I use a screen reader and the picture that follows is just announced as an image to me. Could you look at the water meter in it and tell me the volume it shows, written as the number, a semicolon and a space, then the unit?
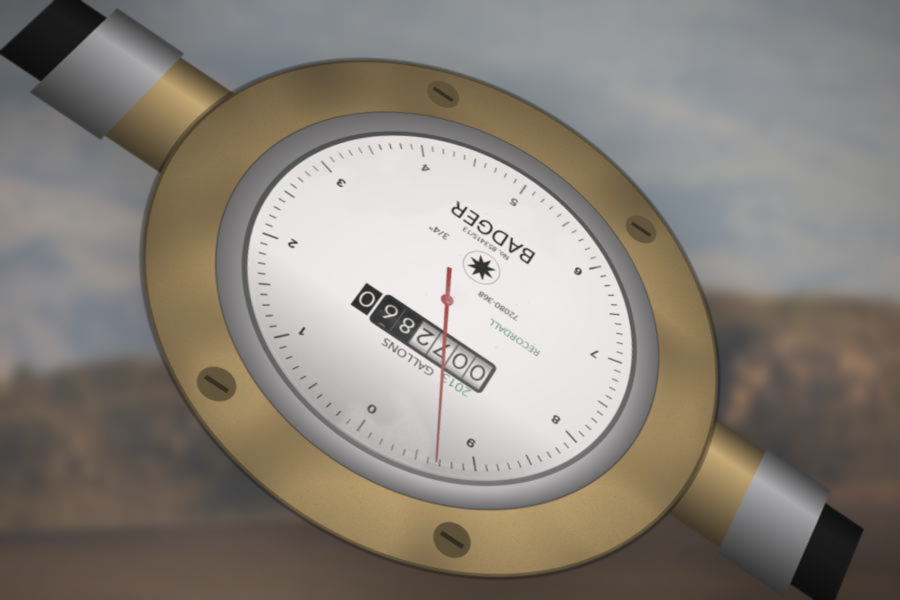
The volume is 72859.3; gal
